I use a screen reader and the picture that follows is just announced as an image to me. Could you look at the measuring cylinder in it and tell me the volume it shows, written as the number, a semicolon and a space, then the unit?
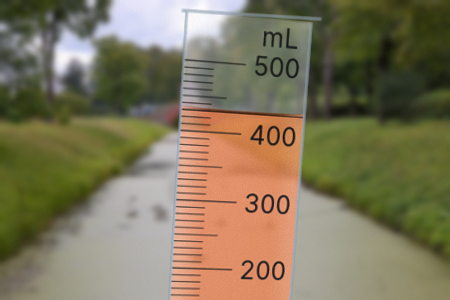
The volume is 430; mL
